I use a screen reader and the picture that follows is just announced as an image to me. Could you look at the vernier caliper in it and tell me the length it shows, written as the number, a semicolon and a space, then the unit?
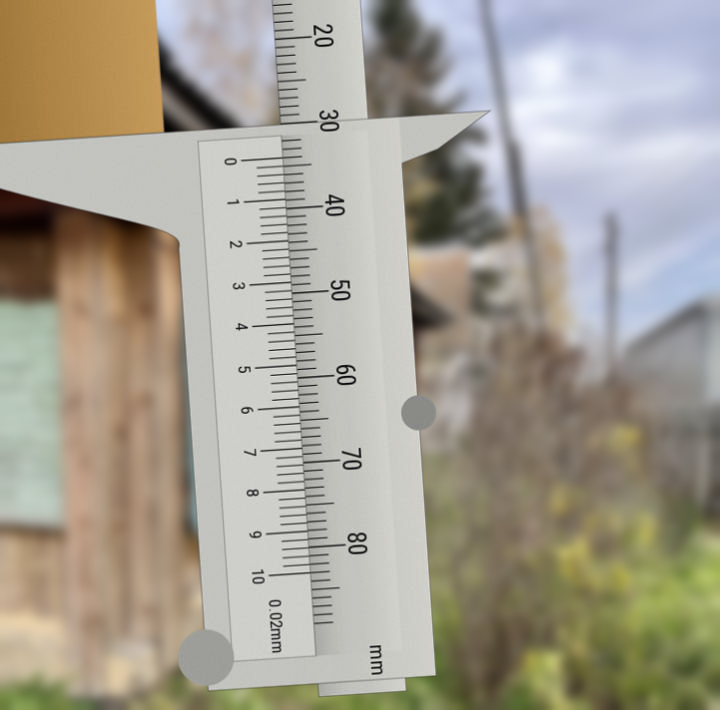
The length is 34.0; mm
